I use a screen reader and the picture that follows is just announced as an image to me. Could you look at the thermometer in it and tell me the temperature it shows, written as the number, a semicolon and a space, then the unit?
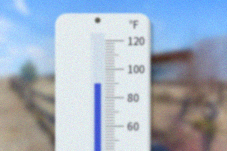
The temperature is 90; °F
